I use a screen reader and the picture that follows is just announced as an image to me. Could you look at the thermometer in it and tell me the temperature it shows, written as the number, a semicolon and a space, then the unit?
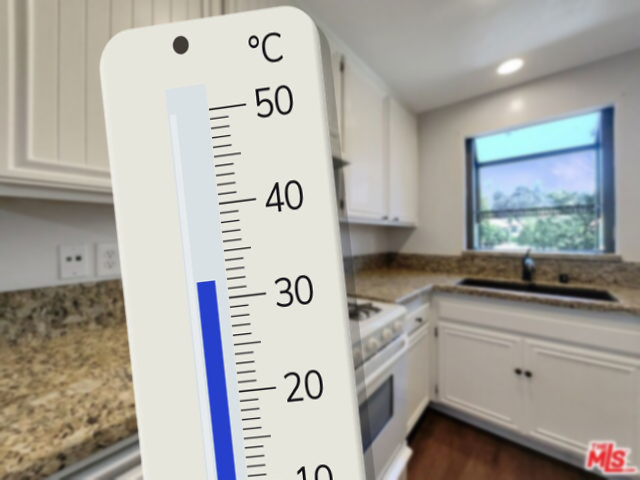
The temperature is 32; °C
